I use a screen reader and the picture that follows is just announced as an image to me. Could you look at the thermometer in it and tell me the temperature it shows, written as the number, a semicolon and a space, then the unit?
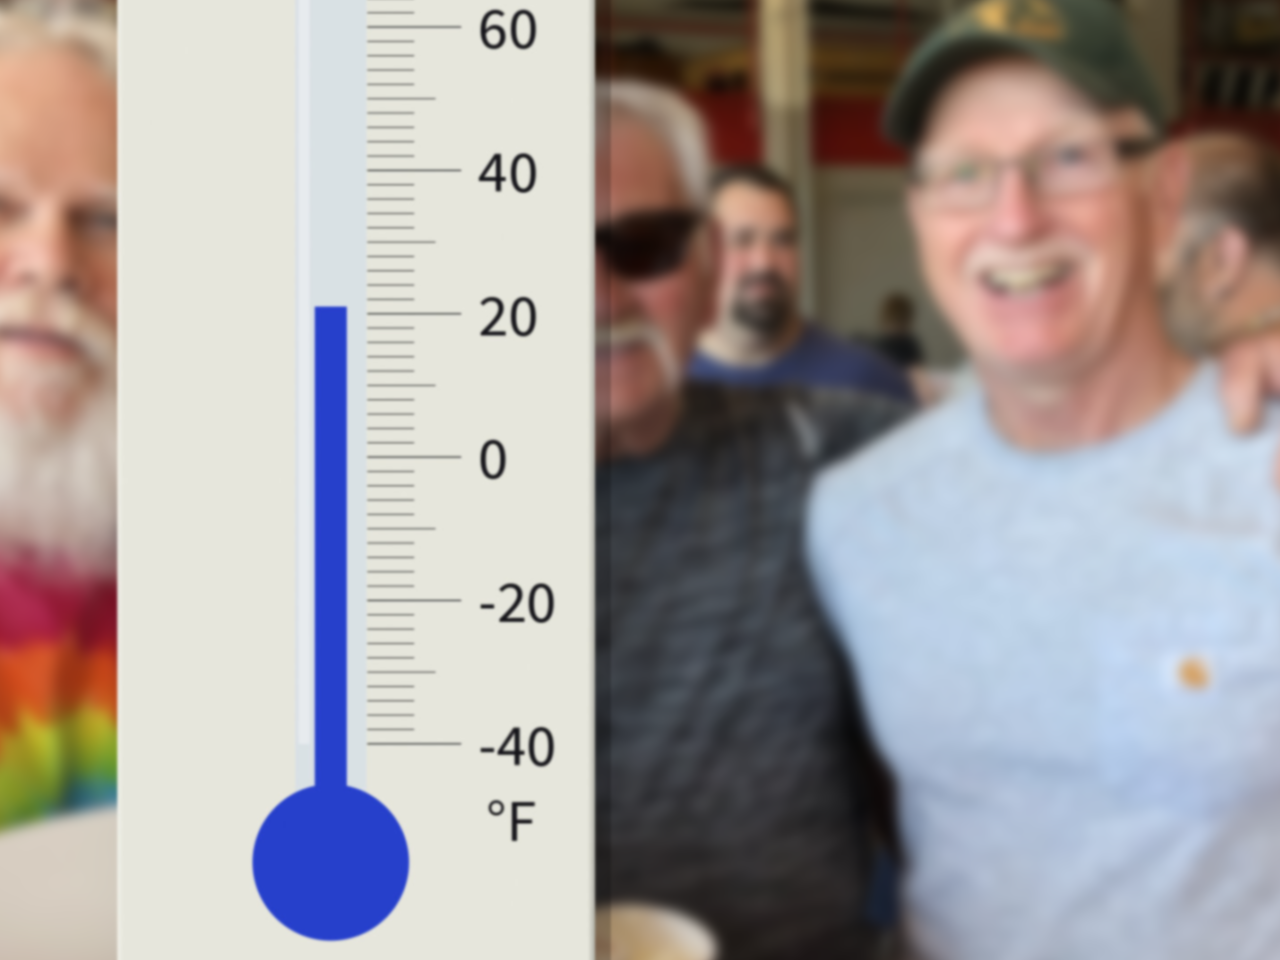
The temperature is 21; °F
